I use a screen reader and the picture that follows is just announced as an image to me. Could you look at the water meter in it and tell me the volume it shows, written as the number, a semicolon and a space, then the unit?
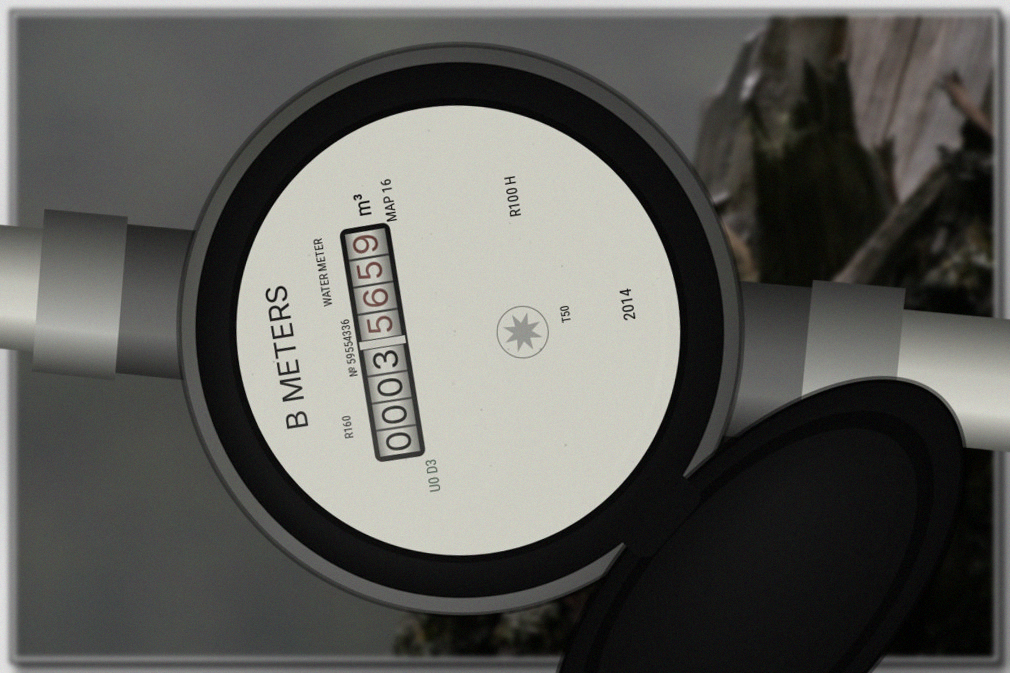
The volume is 3.5659; m³
